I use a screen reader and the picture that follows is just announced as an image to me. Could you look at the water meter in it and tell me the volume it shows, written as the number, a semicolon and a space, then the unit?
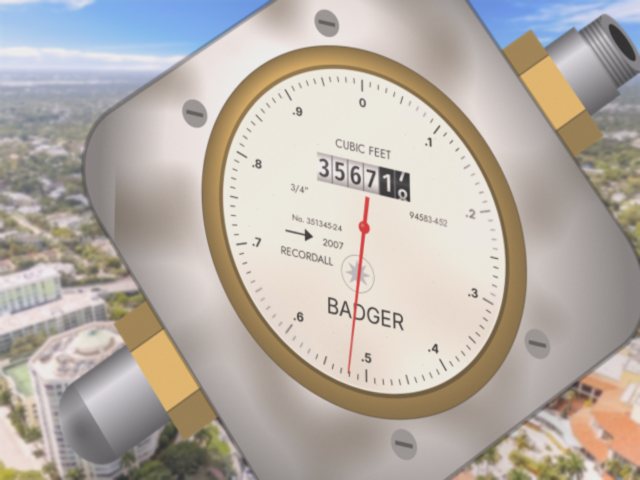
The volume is 356717.52; ft³
